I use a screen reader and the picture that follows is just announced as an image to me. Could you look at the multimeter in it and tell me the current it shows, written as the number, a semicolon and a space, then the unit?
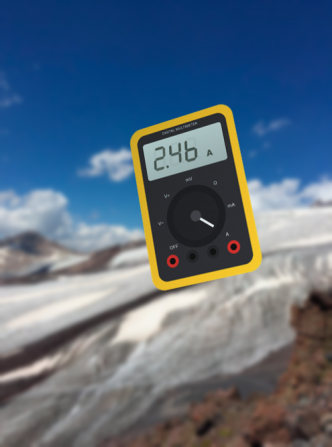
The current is 2.46; A
